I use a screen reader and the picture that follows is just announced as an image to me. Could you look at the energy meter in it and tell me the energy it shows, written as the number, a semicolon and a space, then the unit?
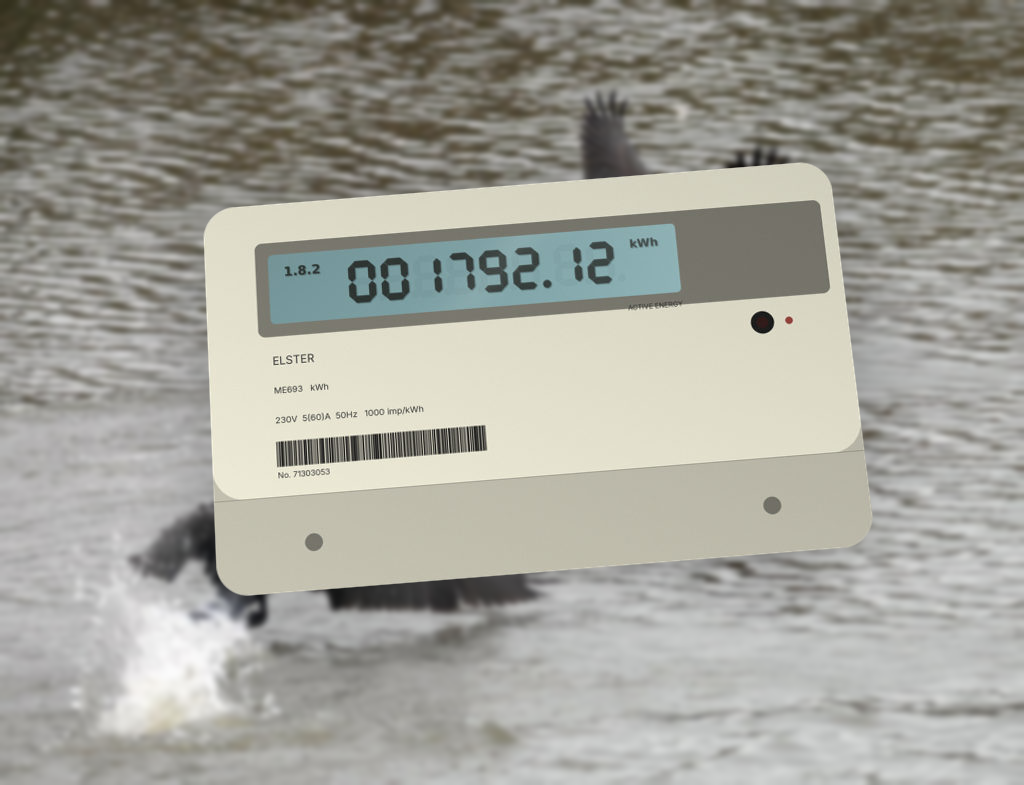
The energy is 1792.12; kWh
